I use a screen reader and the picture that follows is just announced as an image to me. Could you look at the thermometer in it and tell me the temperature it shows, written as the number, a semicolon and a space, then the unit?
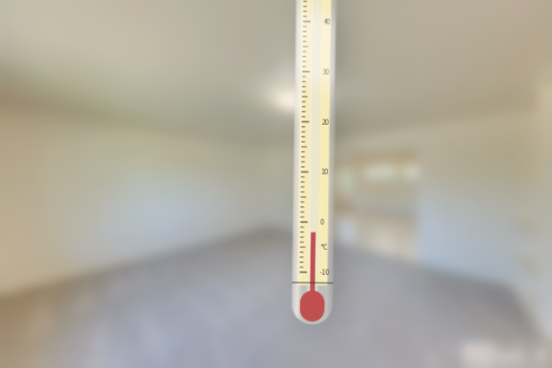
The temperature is -2; °C
